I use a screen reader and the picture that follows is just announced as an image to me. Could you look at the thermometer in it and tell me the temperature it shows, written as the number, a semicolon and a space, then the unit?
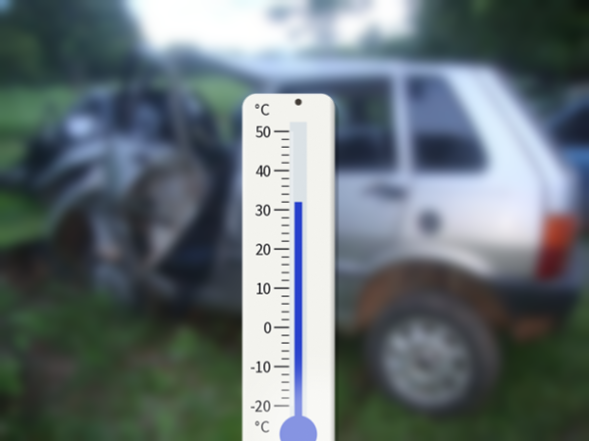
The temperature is 32; °C
